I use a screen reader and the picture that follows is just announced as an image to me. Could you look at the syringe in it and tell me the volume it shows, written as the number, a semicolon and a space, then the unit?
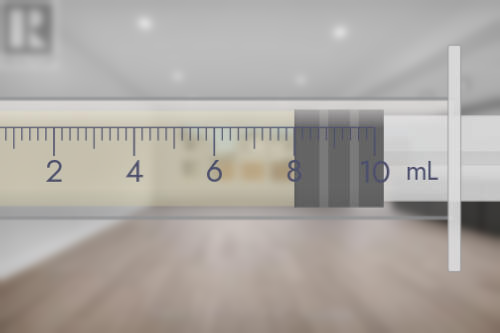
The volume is 8; mL
